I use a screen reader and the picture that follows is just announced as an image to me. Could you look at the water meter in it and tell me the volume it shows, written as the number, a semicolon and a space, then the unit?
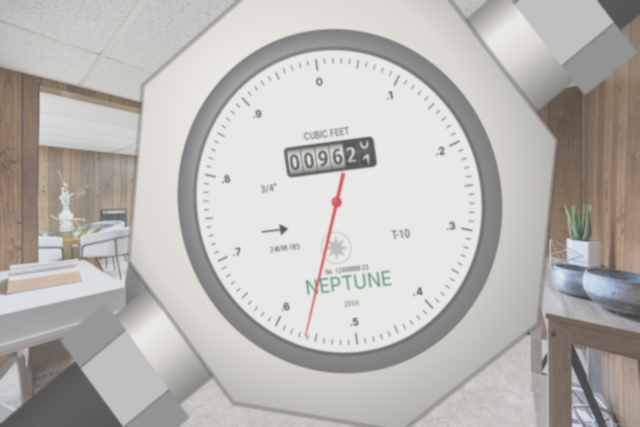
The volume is 9620.56; ft³
